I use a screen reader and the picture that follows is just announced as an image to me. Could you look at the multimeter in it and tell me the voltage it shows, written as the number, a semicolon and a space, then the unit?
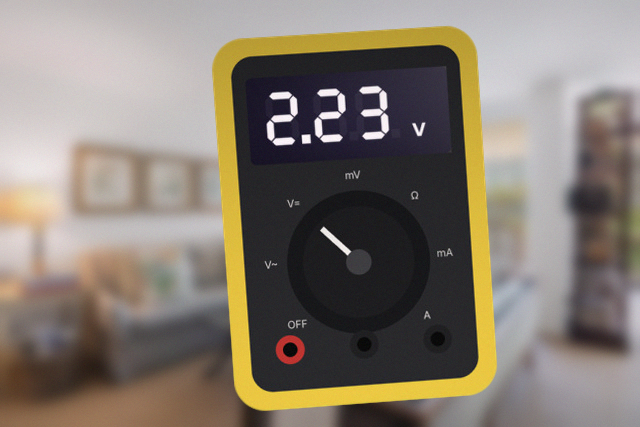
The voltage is 2.23; V
